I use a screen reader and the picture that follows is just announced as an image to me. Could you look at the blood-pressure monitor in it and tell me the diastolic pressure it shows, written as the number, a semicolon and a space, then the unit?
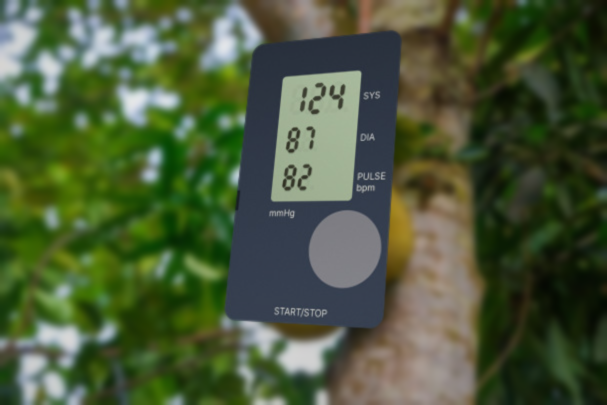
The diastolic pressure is 87; mmHg
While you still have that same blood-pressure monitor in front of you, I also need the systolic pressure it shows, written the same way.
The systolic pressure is 124; mmHg
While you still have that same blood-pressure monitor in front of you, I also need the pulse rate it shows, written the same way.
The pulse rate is 82; bpm
